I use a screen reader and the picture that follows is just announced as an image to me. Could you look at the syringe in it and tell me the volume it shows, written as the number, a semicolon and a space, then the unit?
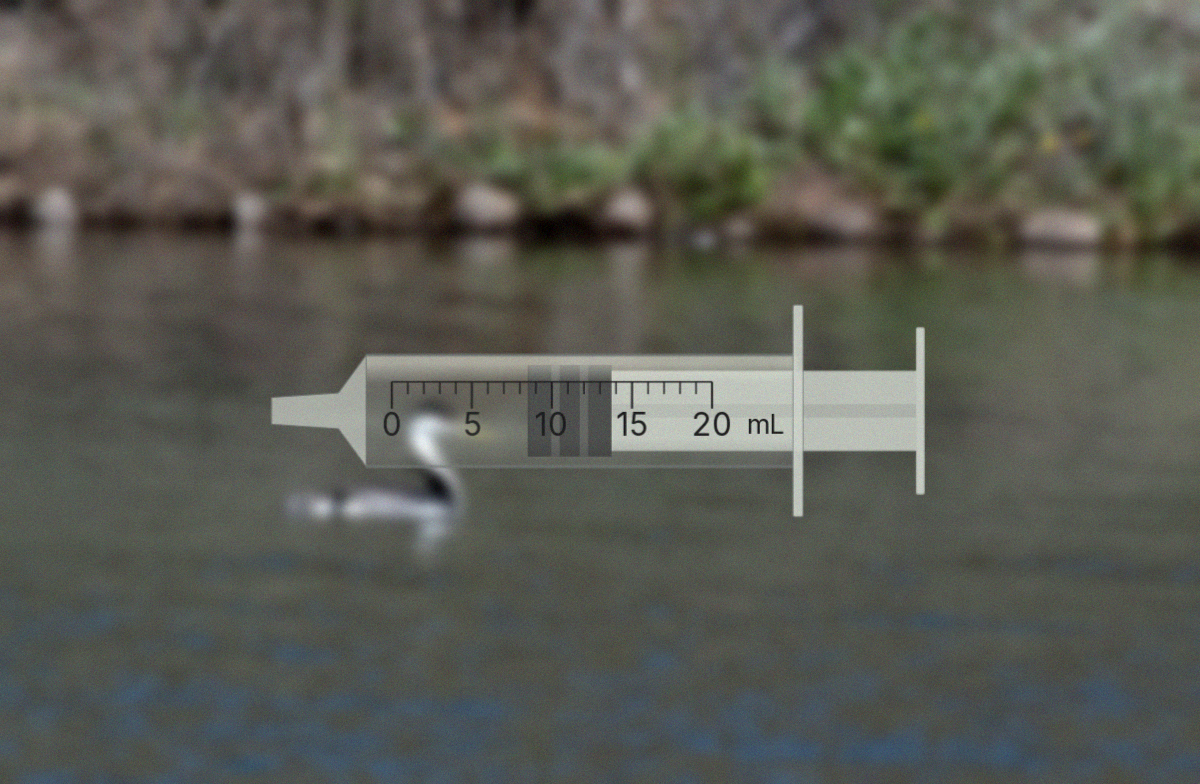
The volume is 8.5; mL
